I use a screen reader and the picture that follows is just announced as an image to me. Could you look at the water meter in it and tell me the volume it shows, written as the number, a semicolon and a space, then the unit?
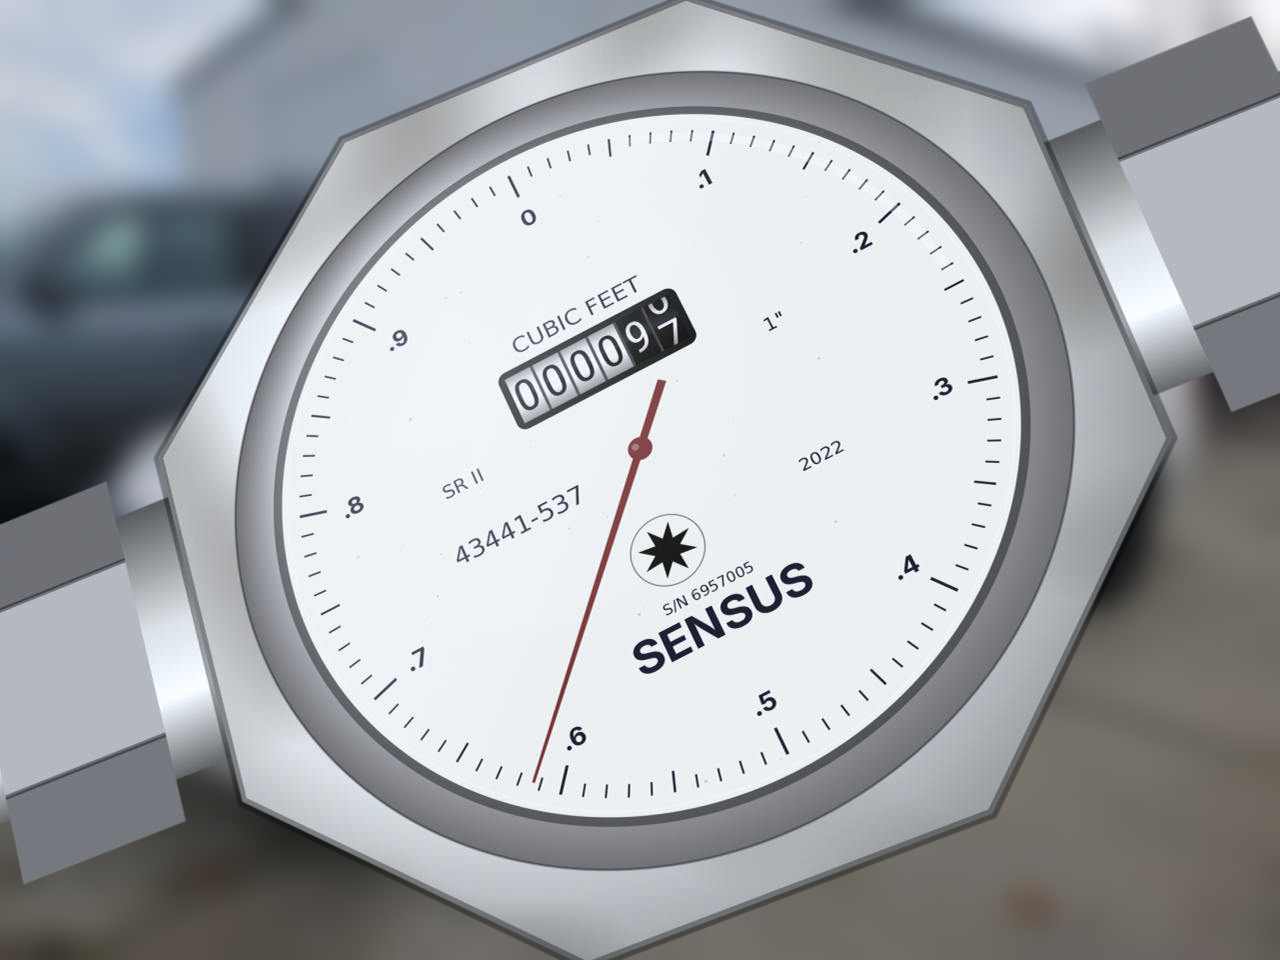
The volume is 96.61; ft³
